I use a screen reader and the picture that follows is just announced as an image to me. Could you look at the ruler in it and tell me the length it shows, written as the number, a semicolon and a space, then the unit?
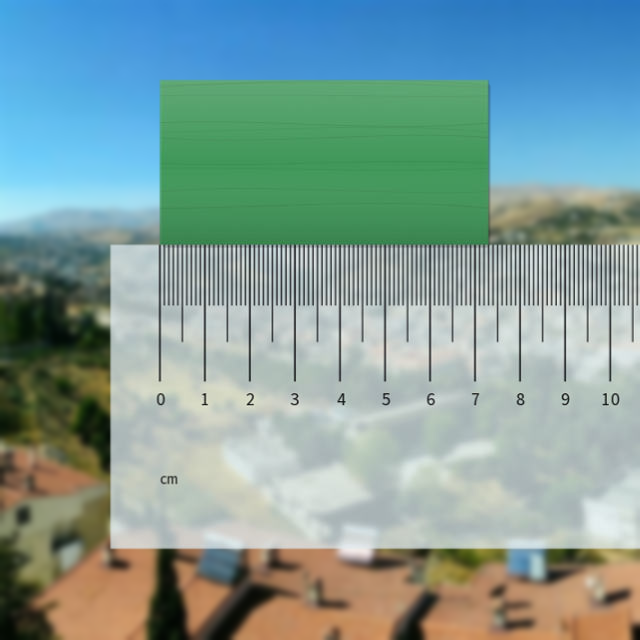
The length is 7.3; cm
